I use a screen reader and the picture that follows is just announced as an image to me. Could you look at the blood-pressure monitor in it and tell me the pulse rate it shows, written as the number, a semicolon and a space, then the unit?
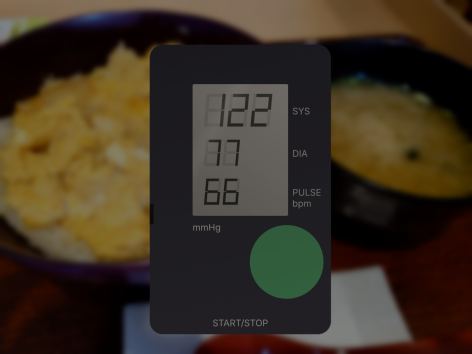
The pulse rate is 66; bpm
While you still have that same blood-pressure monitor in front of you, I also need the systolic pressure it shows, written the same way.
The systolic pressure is 122; mmHg
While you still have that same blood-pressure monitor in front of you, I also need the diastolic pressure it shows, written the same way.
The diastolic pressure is 77; mmHg
